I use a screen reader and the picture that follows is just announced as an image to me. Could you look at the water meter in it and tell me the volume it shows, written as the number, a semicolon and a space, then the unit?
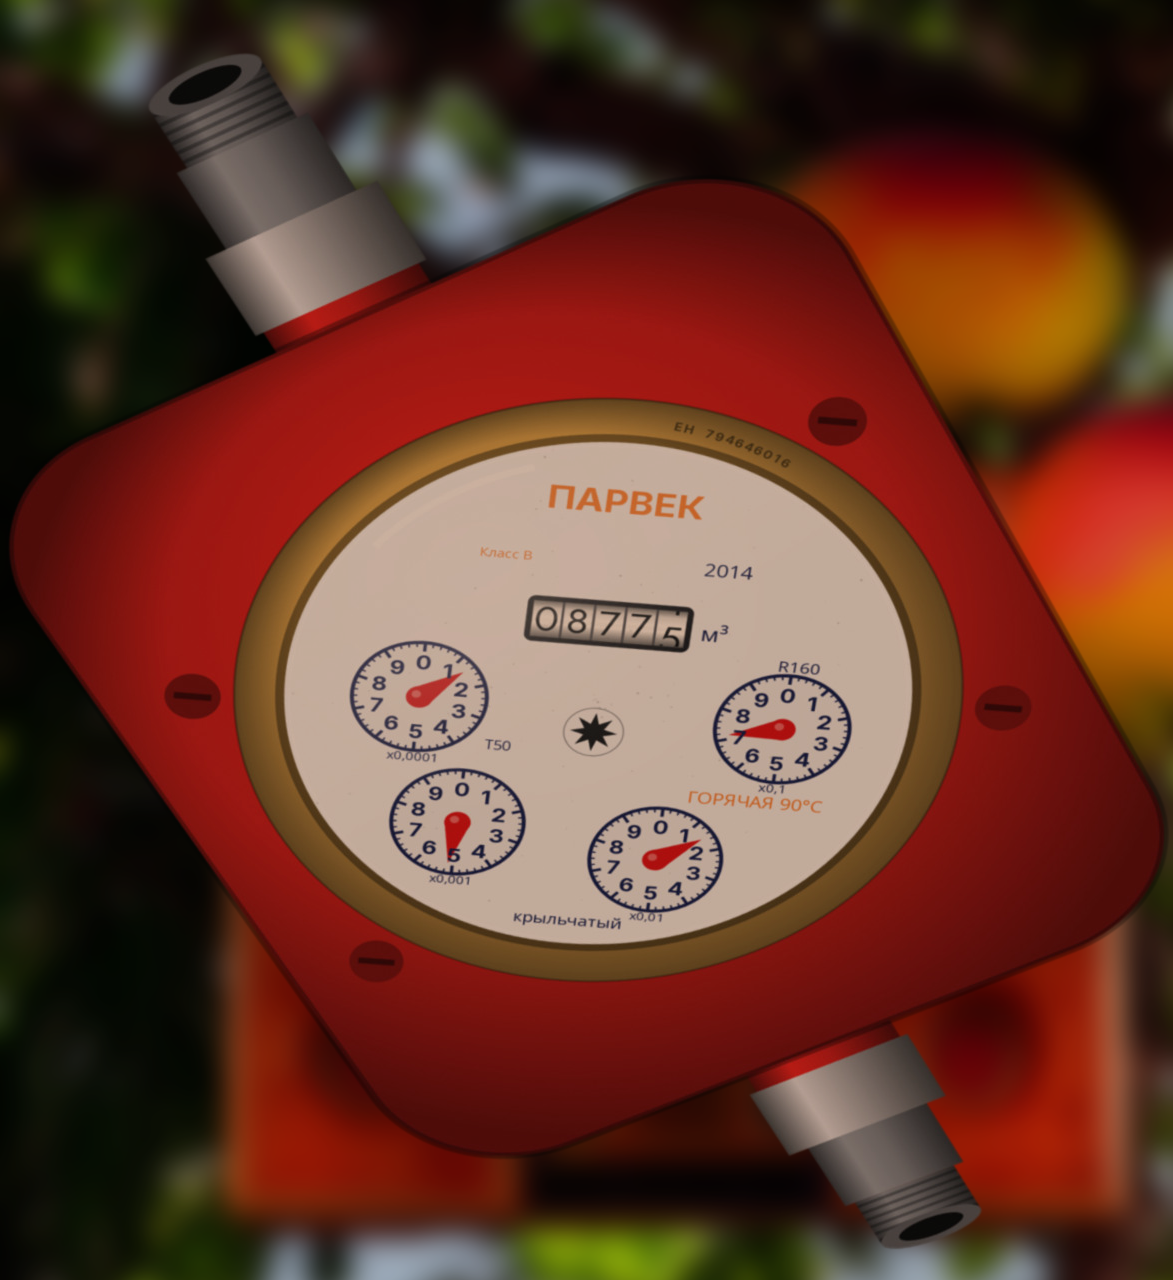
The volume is 8774.7151; m³
